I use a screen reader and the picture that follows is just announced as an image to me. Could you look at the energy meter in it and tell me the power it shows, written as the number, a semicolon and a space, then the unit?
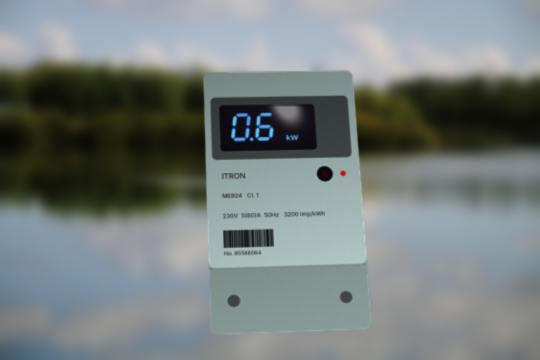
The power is 0.6; kW
